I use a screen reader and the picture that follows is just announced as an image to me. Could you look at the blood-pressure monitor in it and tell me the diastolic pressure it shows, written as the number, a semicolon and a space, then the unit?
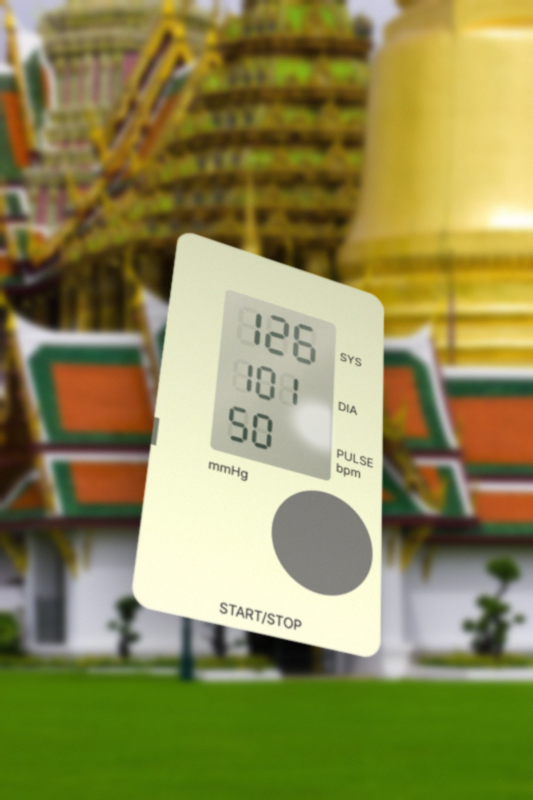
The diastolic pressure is 101; mmHg
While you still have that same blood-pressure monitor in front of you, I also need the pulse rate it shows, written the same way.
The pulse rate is 50; bpm
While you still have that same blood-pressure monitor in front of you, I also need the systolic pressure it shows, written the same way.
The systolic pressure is 126; mmHg
